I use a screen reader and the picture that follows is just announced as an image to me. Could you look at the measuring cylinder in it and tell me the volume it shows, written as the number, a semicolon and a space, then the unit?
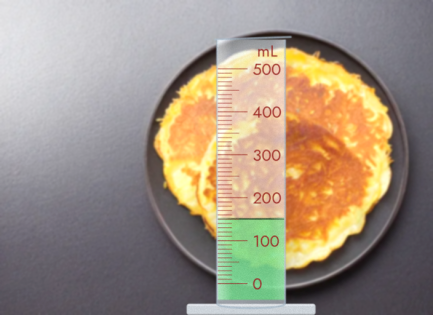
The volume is 150; mL
